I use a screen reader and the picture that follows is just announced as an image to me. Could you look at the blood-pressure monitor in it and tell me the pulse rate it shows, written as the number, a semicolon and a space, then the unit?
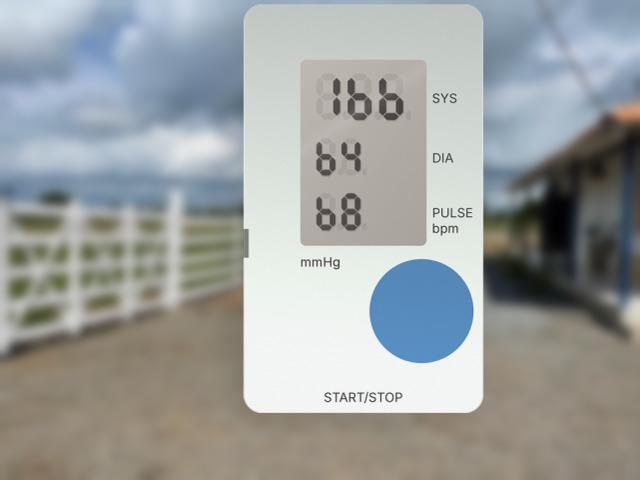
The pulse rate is 68; bpm
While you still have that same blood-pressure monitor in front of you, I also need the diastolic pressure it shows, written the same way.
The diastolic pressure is 64; mmHg
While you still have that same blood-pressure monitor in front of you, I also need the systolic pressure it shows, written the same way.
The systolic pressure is 166; mmHg
